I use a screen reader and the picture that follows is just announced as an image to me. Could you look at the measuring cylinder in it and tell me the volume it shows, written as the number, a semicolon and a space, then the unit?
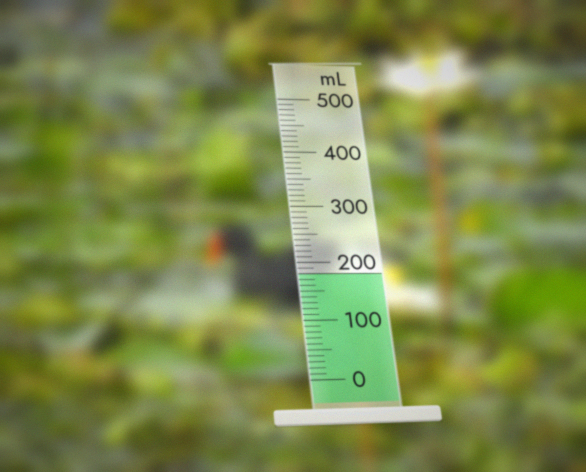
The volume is 180; mL
